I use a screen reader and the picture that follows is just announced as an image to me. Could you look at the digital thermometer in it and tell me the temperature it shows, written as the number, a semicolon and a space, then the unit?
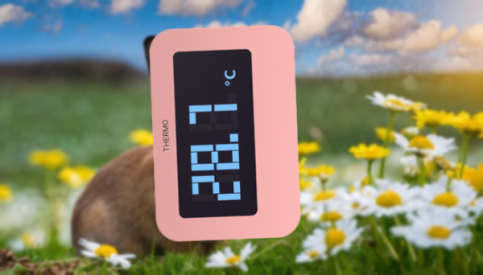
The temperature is 28.7; °C
